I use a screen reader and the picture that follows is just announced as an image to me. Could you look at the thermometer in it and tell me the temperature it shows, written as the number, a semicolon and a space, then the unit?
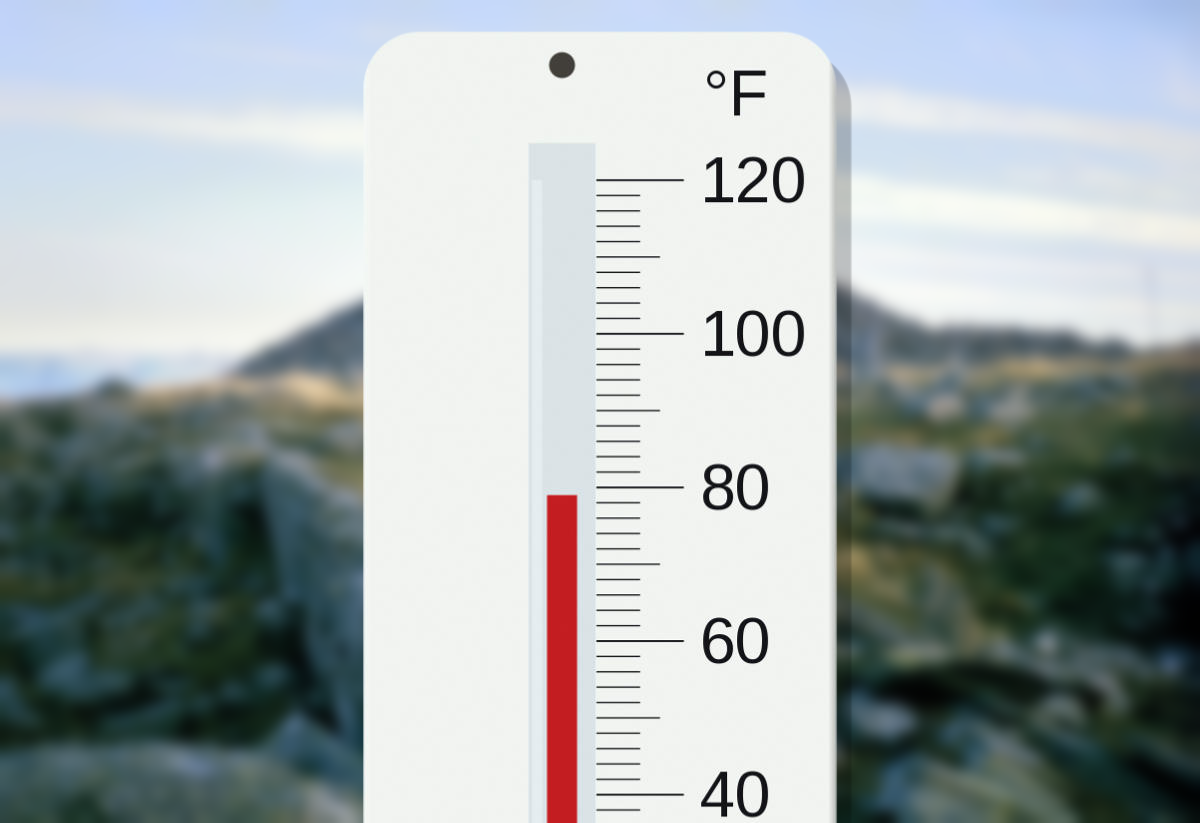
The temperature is 79; °F
